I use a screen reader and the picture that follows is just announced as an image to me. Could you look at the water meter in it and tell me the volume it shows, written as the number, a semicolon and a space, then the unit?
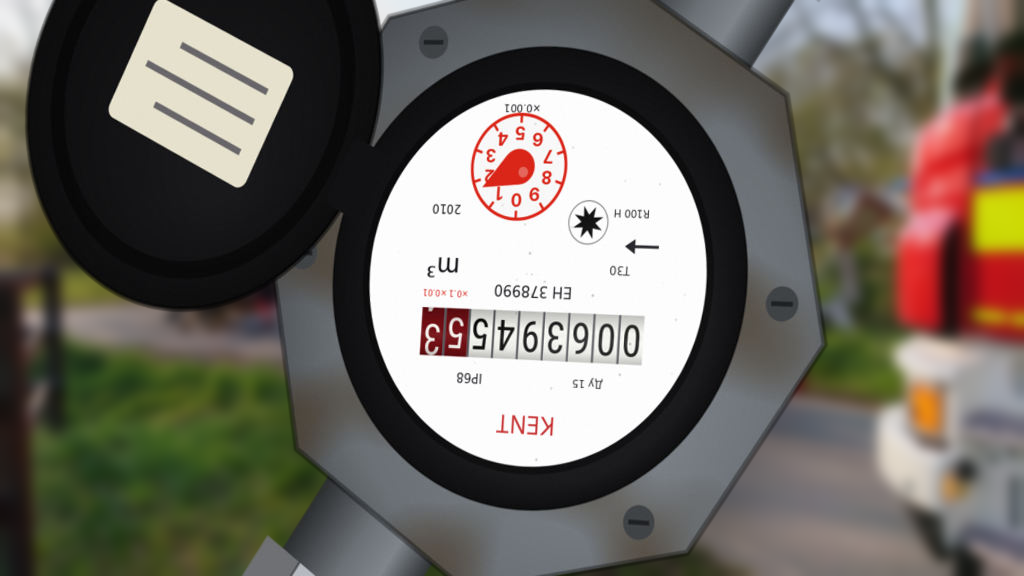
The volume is 63945.531; m³
